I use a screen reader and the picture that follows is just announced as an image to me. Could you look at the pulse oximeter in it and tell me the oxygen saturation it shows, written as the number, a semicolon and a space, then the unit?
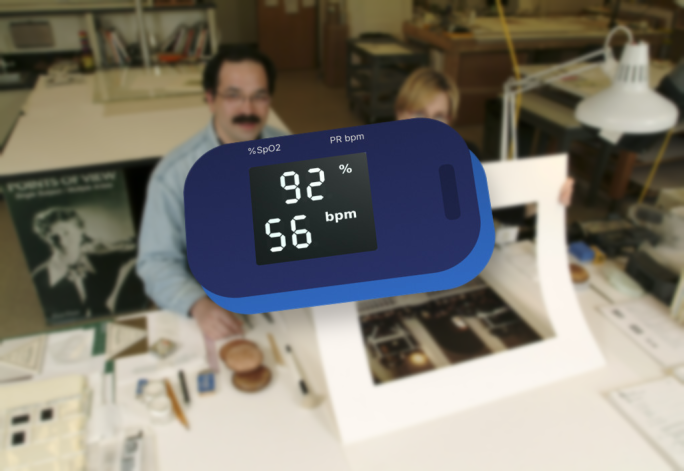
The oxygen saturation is 92; %
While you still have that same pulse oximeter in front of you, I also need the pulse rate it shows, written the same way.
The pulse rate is 56; bpm
